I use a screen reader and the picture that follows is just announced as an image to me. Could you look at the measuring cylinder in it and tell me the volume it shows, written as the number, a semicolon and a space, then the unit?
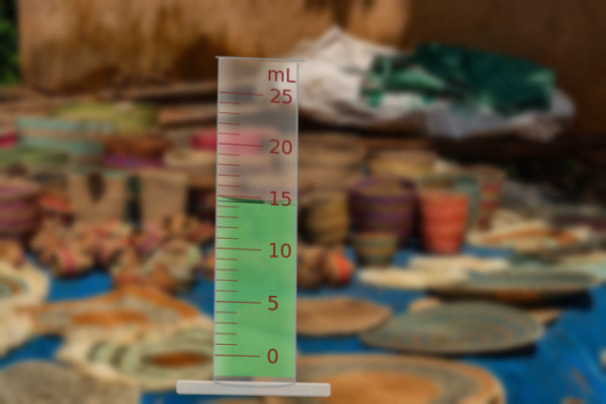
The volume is 14.5; mL
